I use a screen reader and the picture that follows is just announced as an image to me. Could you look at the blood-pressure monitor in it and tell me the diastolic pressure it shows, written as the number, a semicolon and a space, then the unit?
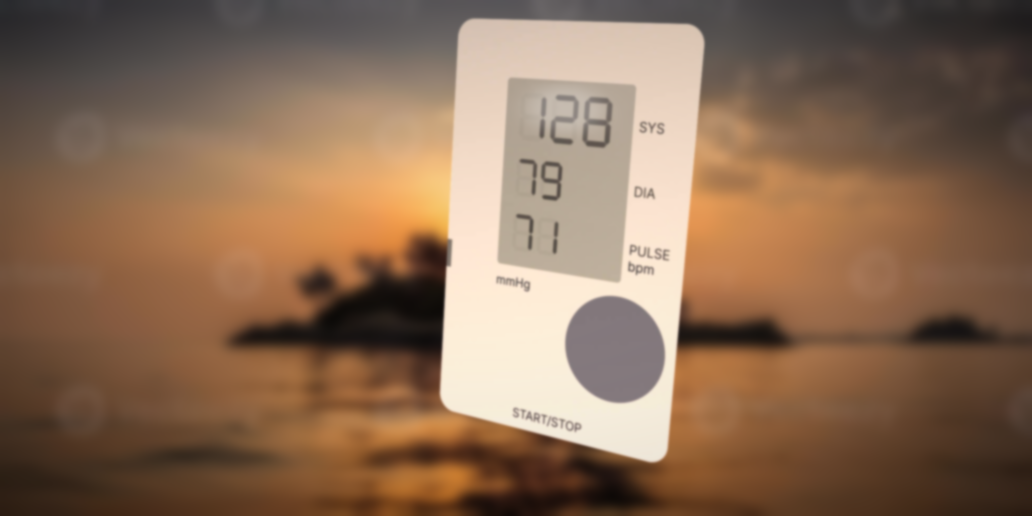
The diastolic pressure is 79; mmHg
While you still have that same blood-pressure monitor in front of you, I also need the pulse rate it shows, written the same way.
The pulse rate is 71; bpm
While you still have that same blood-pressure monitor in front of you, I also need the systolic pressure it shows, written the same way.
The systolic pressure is 128; mmHg
